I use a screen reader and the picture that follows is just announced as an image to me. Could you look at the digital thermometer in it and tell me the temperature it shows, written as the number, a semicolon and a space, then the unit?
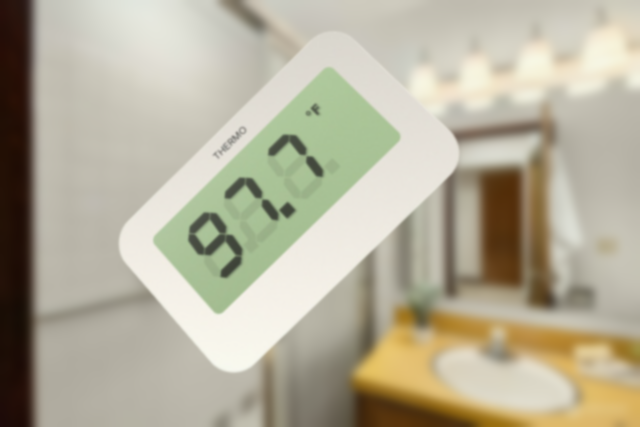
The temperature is 97.7; °F
